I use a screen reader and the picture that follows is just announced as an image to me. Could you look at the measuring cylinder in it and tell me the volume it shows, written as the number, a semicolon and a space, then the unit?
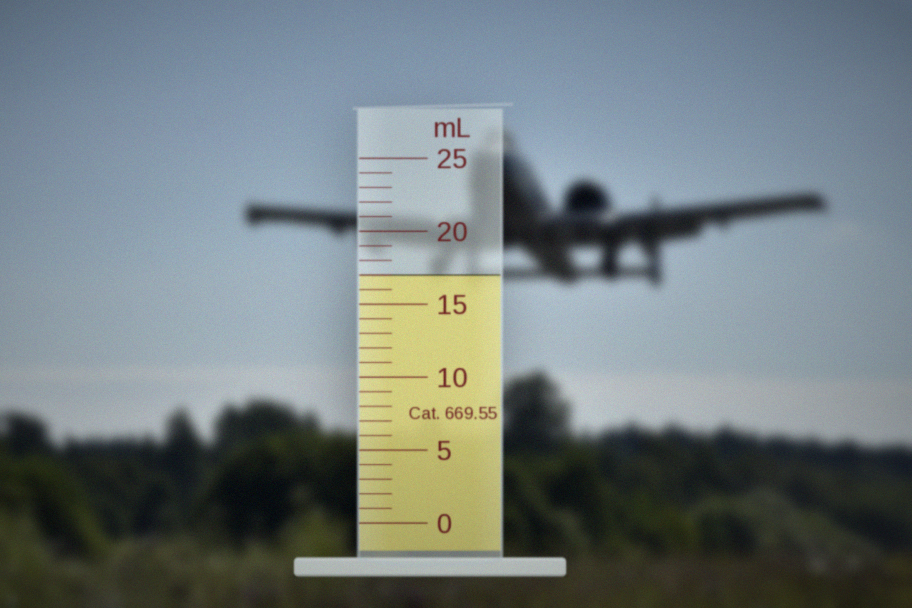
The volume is 17; mL
